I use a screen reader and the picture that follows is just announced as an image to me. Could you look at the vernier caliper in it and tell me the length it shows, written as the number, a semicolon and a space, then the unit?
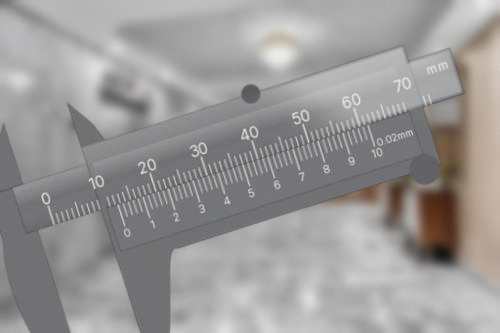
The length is 12.5; mm
